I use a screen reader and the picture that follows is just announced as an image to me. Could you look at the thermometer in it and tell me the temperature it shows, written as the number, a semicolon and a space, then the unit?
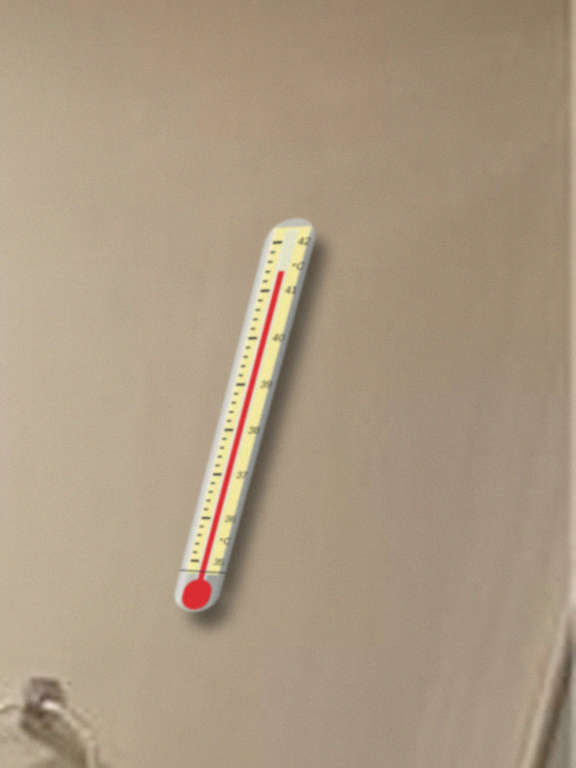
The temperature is 41.4; °C
